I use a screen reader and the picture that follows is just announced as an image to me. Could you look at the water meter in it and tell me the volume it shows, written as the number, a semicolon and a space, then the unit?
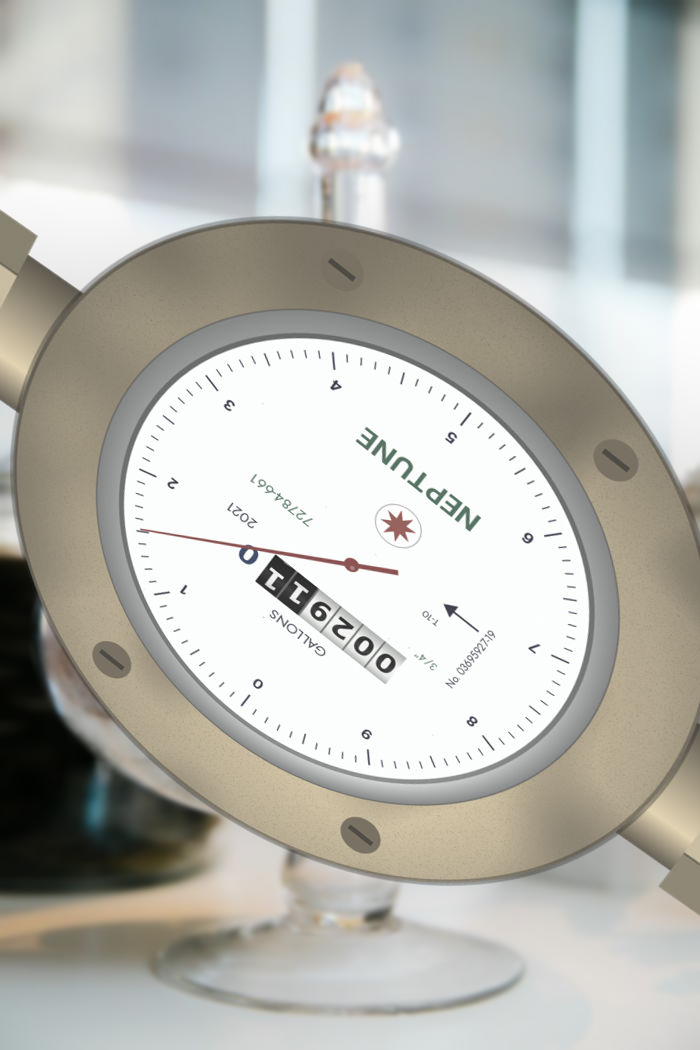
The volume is 29111.5; gal
